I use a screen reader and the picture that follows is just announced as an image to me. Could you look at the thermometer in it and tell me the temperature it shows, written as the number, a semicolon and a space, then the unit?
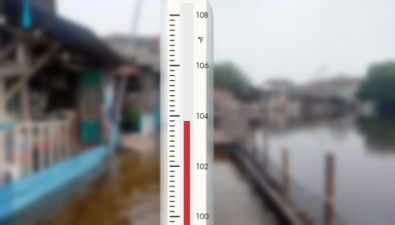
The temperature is 103.8; °F
